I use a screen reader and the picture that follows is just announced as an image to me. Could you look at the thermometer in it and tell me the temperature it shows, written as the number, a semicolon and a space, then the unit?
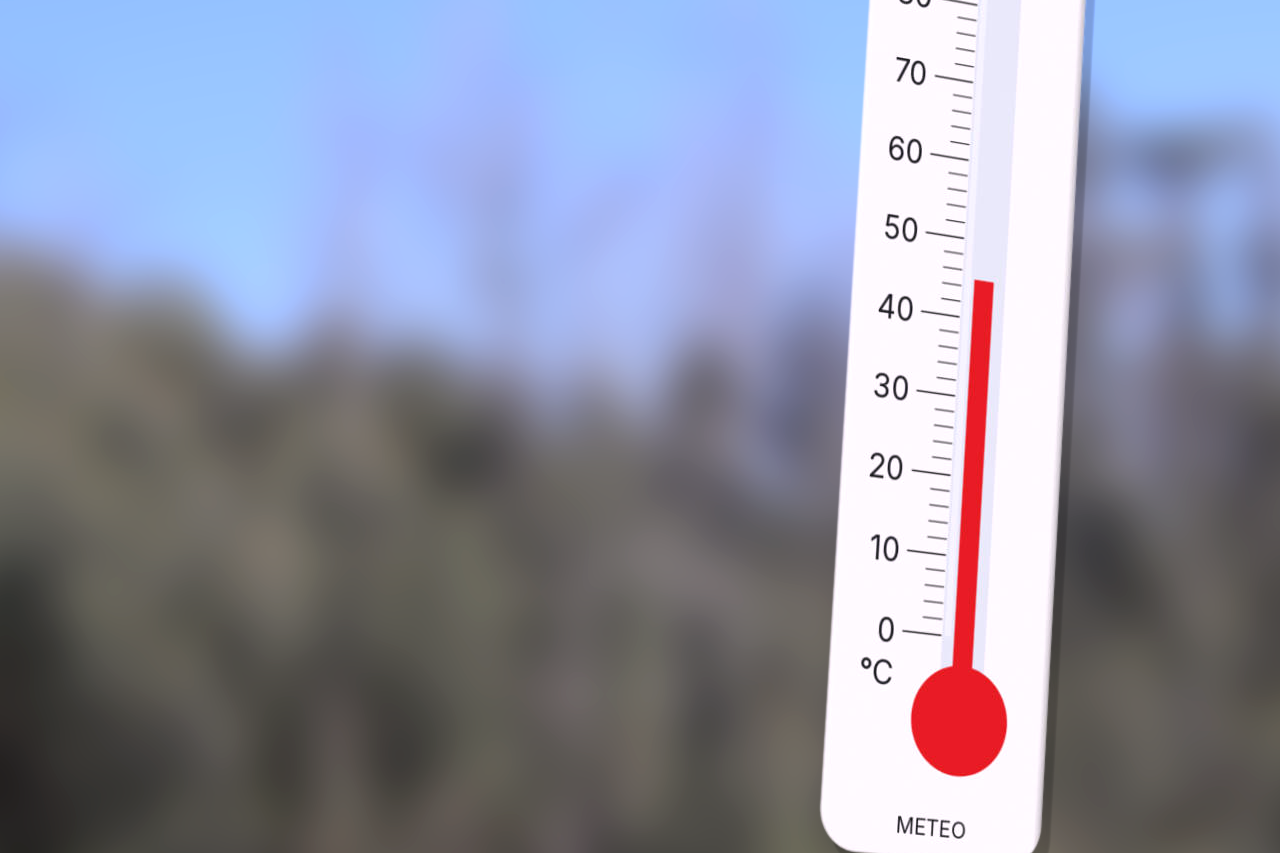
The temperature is 45; °C
